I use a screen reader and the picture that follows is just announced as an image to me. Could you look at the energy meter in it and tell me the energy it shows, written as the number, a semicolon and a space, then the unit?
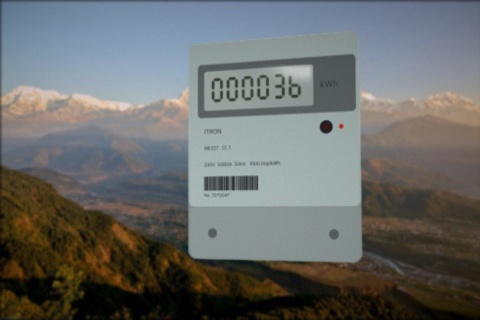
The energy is 36; kWh
